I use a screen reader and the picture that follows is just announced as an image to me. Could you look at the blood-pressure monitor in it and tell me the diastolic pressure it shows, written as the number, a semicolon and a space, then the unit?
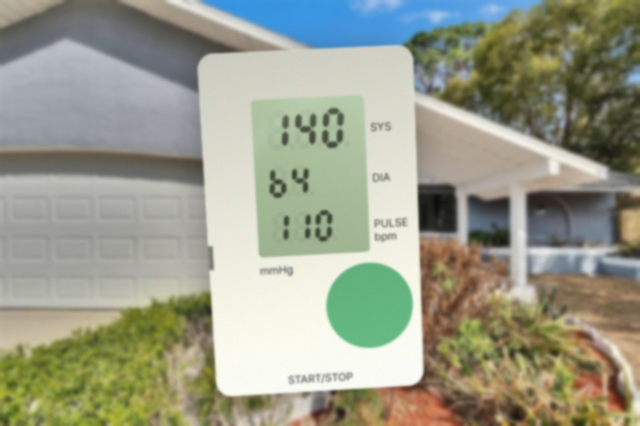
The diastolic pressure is 64; mmHg
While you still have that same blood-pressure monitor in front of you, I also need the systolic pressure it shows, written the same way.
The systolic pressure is 140; mmHg
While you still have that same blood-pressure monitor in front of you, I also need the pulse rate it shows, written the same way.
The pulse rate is 110; bpm
